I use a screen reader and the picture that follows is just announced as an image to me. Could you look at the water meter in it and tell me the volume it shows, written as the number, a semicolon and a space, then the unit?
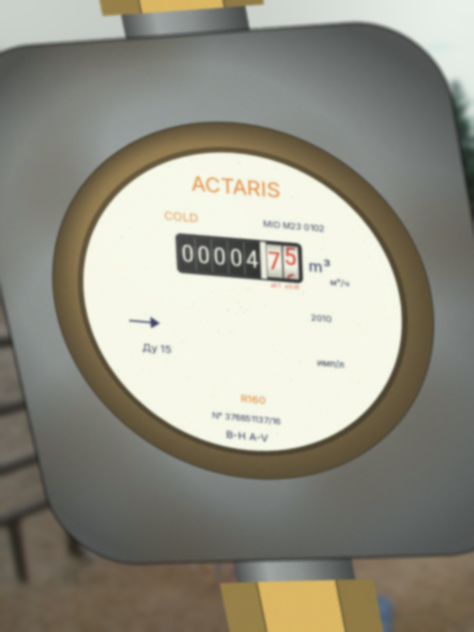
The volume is 4.75; m³
